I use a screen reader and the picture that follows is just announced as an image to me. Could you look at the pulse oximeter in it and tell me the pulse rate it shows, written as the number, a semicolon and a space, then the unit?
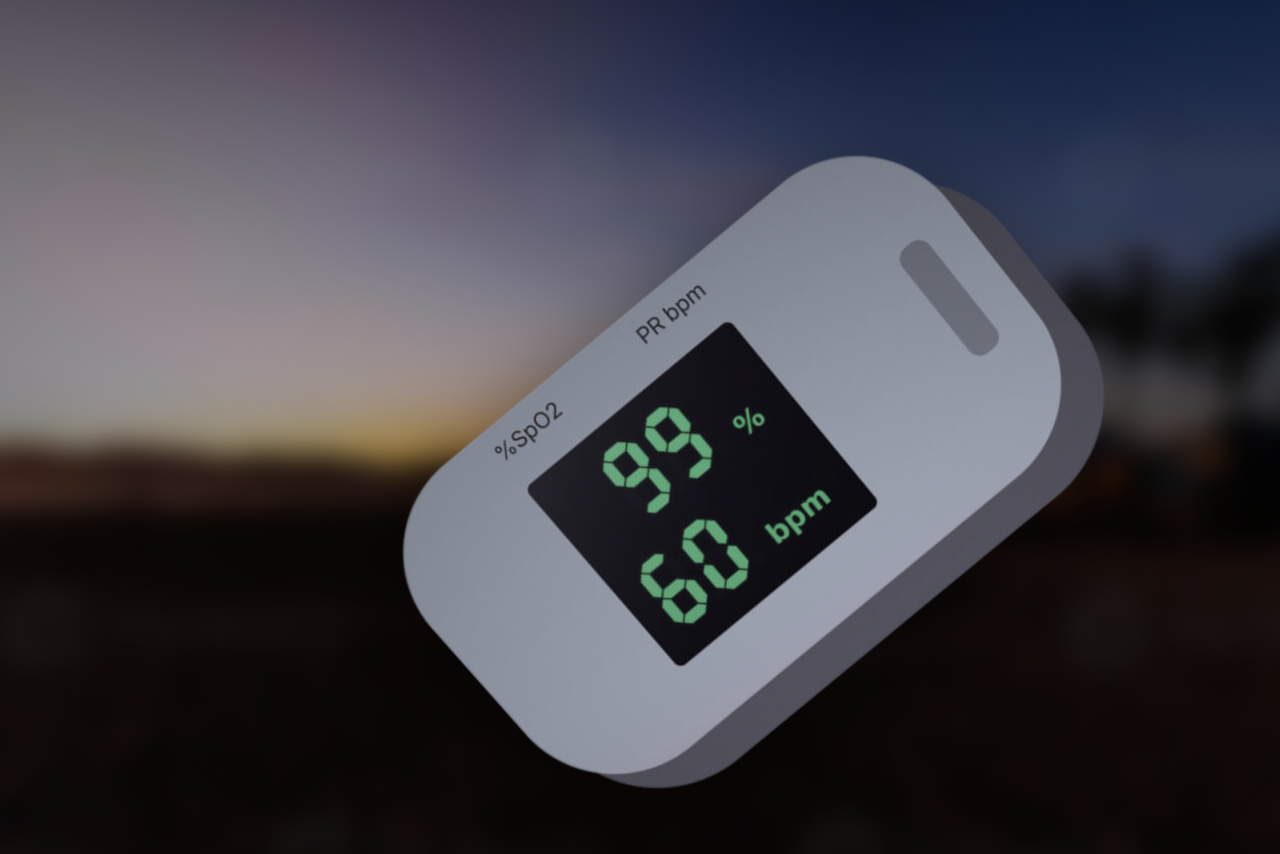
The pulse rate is 60; bpm
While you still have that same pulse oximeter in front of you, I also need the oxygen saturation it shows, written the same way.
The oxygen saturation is 99; %
